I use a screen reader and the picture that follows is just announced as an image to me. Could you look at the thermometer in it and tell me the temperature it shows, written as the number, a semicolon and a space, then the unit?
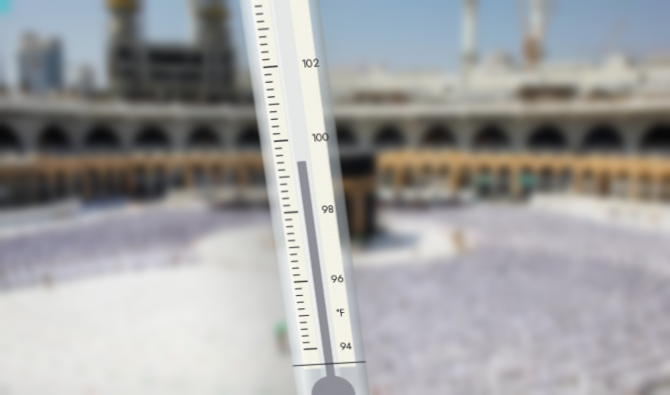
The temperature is 99.4; °F
